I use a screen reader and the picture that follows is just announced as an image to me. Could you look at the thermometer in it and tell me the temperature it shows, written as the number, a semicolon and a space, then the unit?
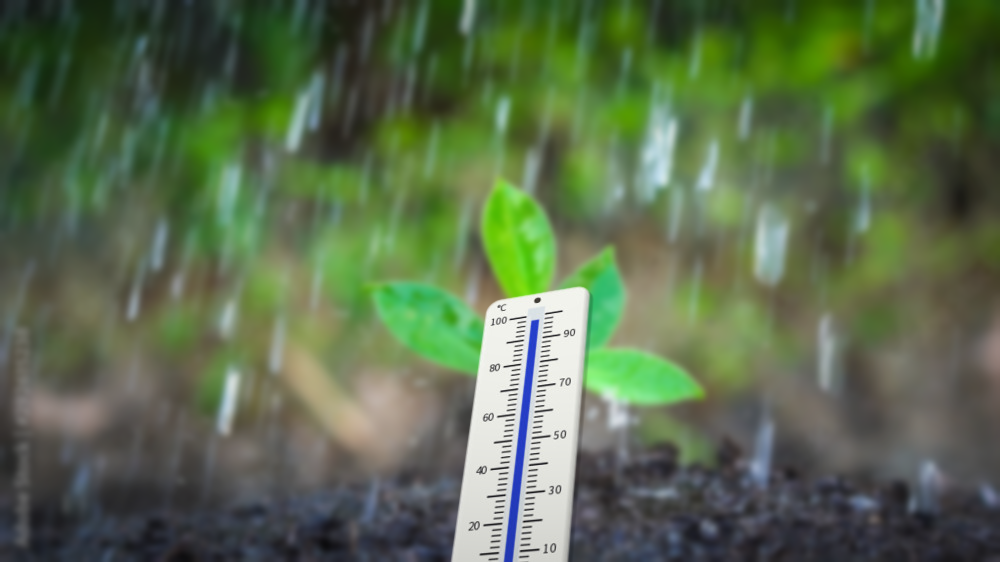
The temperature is 98; °C
